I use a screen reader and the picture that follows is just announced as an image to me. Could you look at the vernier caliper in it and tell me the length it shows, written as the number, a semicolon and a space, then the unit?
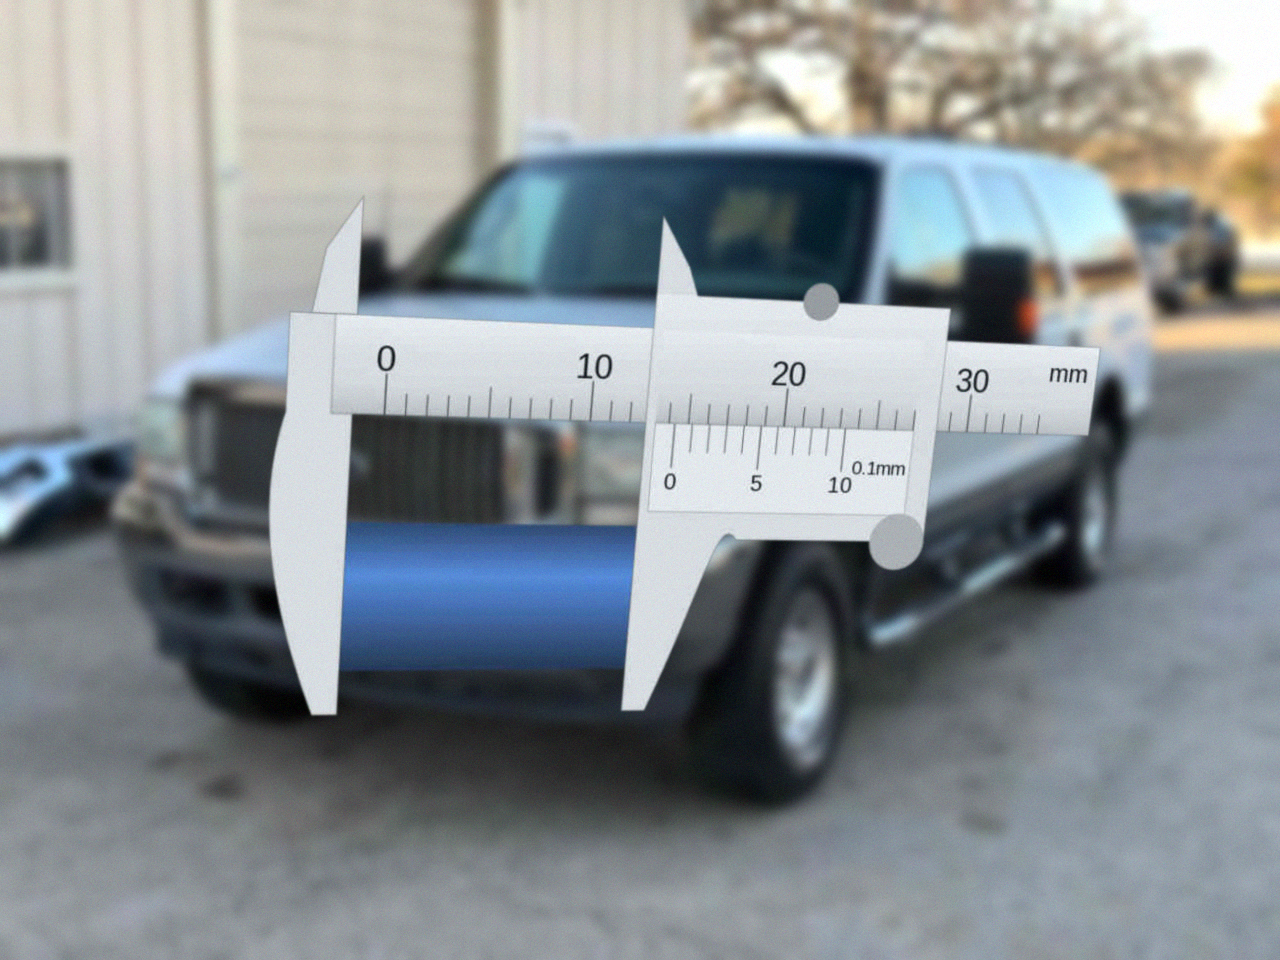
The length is 14.3; mm
